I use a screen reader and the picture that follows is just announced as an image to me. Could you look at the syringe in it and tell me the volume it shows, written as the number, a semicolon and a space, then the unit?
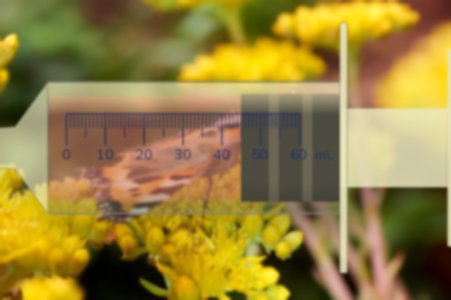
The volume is 45; mL
